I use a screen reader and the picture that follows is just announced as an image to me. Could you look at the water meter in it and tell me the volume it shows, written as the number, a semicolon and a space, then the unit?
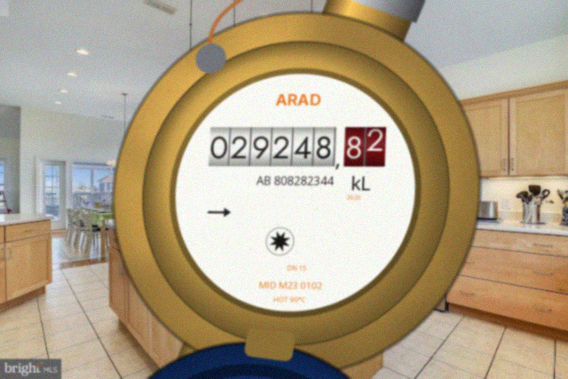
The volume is 29248.82; kL
